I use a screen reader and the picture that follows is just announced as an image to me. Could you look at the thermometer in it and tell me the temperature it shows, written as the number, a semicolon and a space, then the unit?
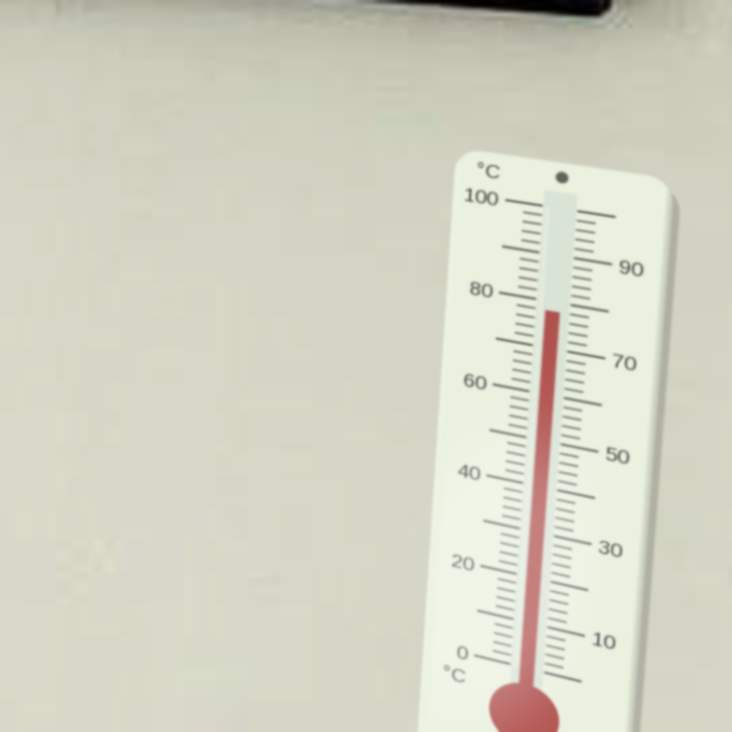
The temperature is 78; °C
